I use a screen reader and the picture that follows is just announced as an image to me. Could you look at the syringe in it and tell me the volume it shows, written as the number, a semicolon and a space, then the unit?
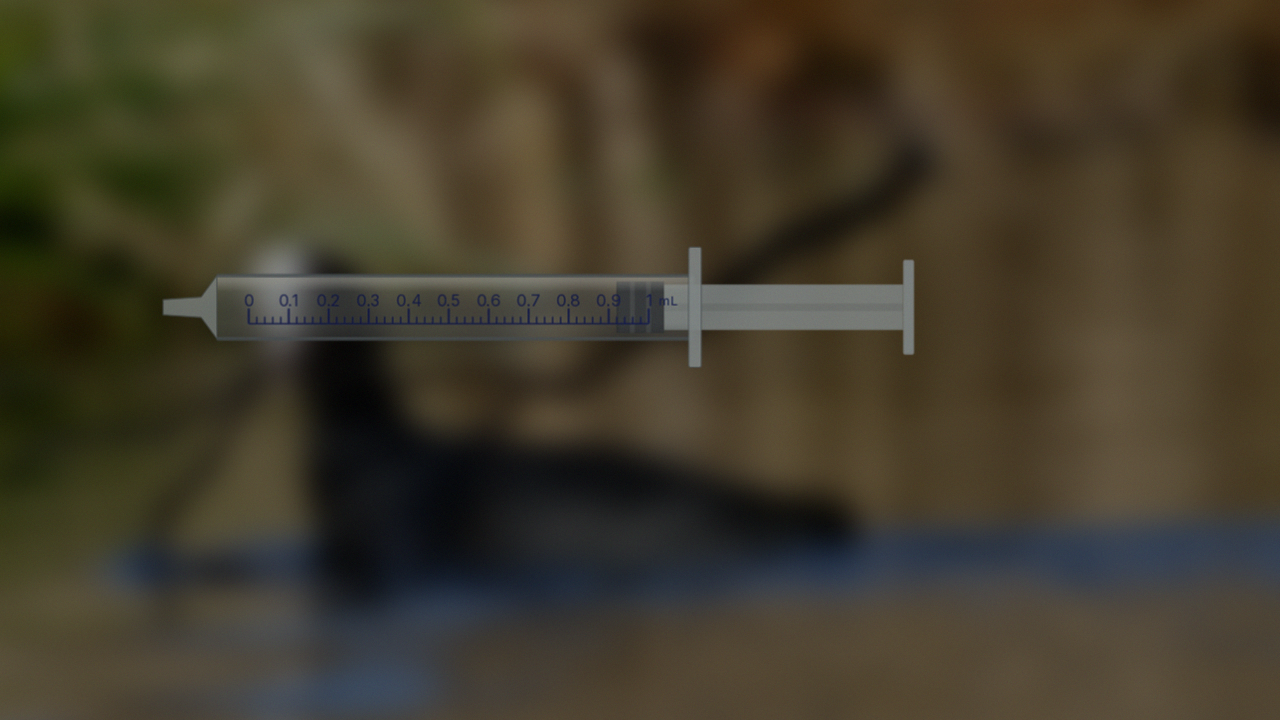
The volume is 0.92; mL
